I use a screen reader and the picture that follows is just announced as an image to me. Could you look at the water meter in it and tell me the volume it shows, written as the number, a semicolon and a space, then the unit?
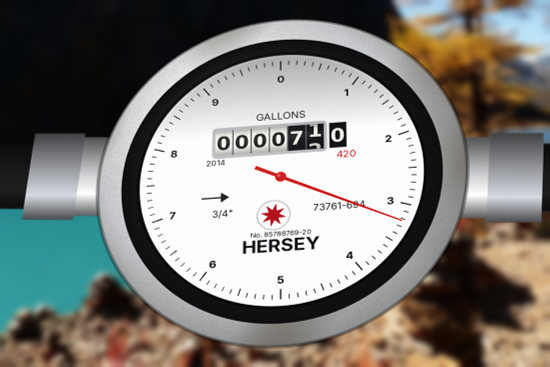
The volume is 713.2; gal
